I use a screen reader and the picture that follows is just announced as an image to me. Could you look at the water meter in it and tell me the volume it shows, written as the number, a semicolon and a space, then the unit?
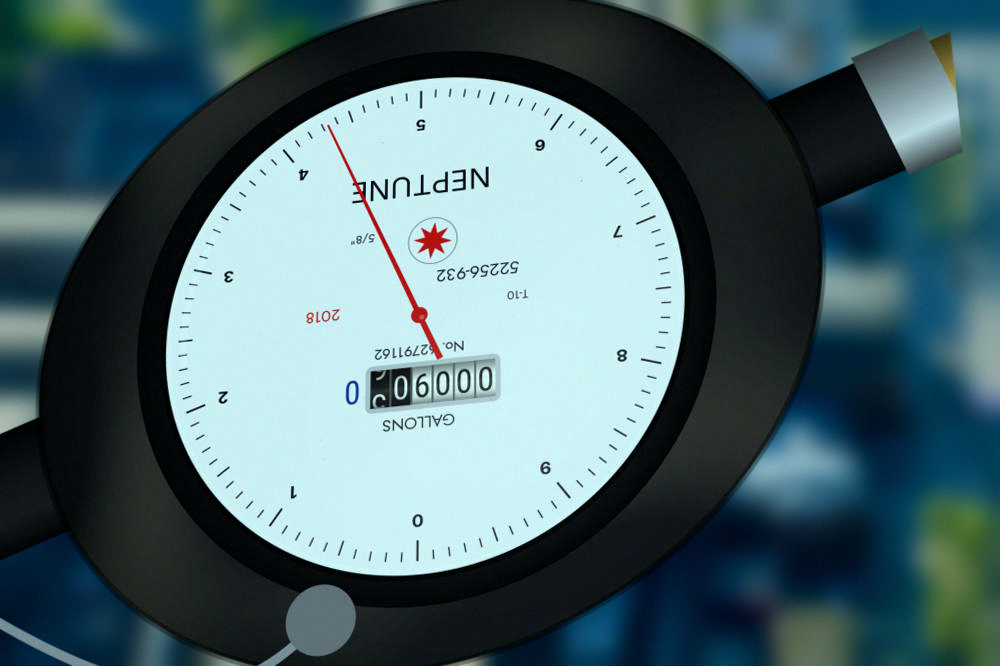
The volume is 9054.3; gal
